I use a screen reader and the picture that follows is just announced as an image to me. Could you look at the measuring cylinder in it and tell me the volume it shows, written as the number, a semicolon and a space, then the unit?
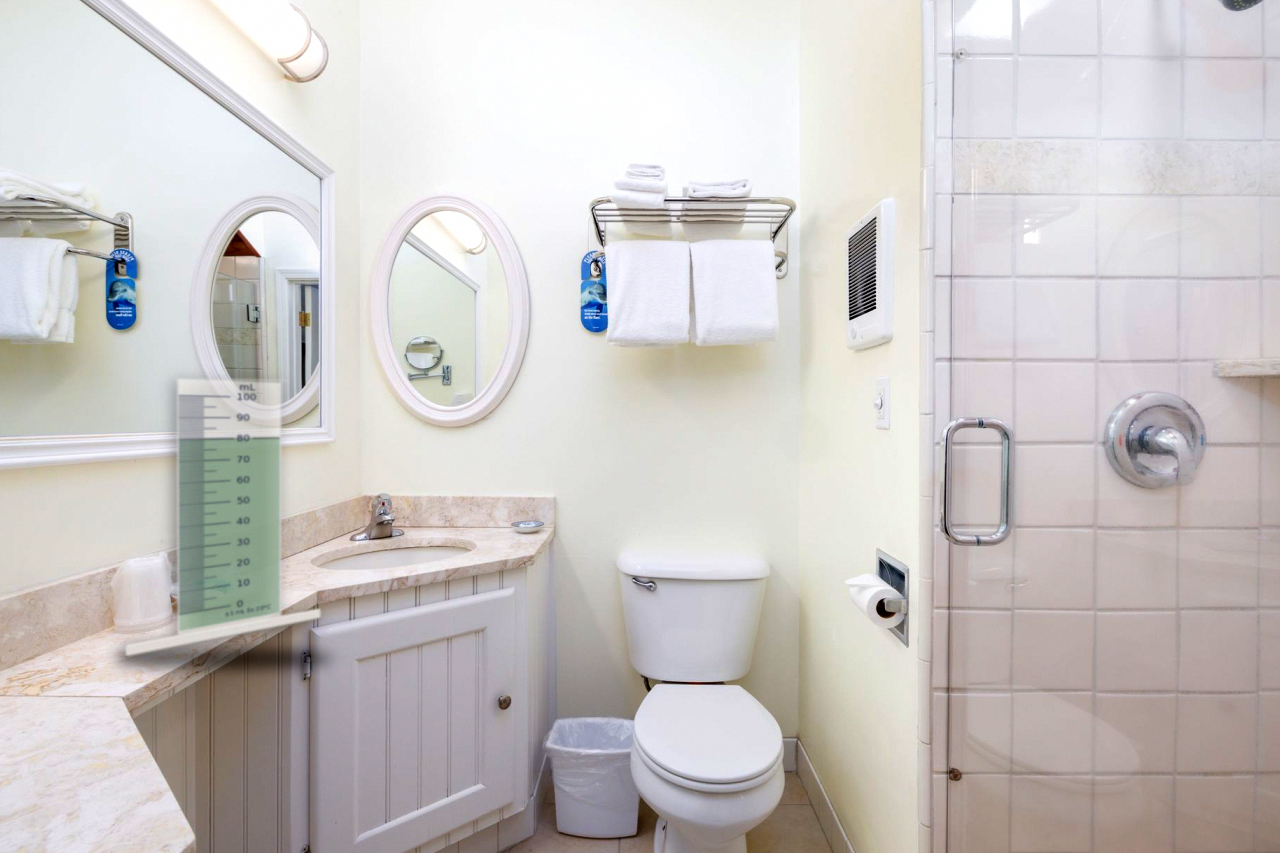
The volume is 80; mL
